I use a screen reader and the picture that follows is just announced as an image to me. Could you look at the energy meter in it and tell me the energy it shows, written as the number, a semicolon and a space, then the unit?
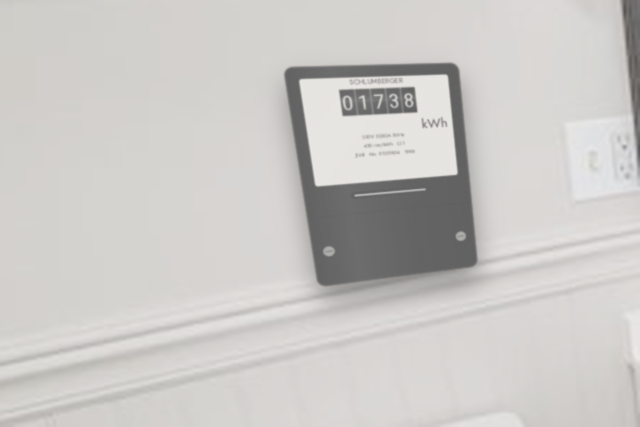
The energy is 1738; kWh
